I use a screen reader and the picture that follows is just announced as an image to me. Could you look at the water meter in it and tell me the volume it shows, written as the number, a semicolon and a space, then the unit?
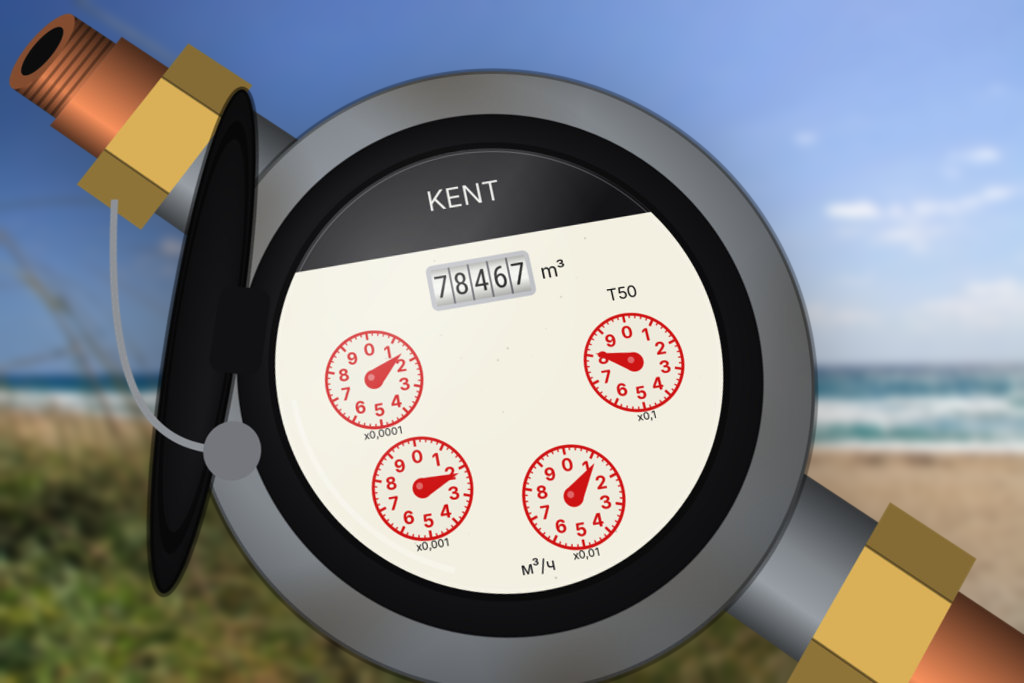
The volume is 78467.8121; m³
